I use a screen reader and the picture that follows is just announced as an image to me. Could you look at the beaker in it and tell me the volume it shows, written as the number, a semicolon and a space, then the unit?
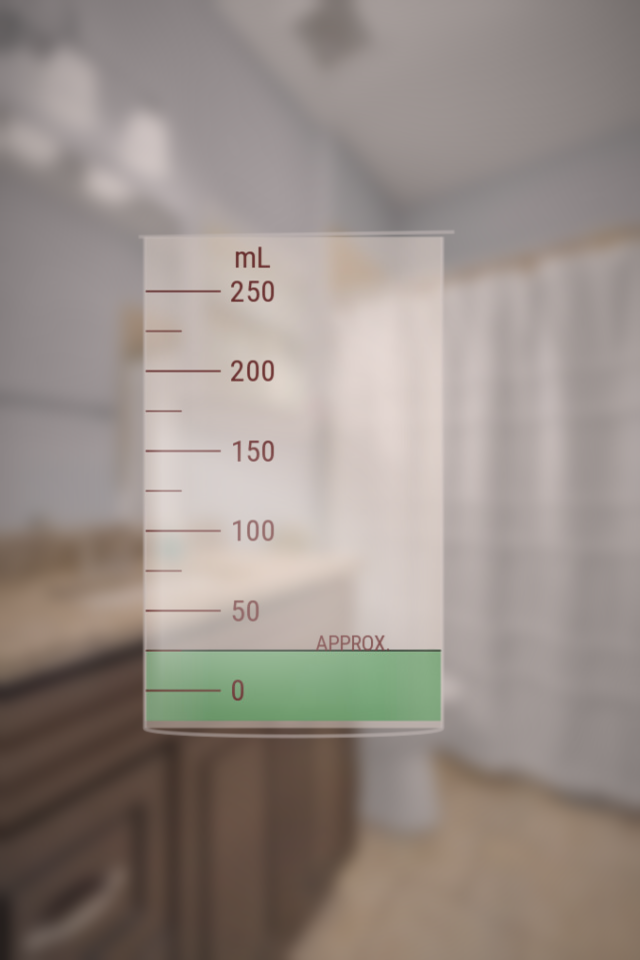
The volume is 25; mL
